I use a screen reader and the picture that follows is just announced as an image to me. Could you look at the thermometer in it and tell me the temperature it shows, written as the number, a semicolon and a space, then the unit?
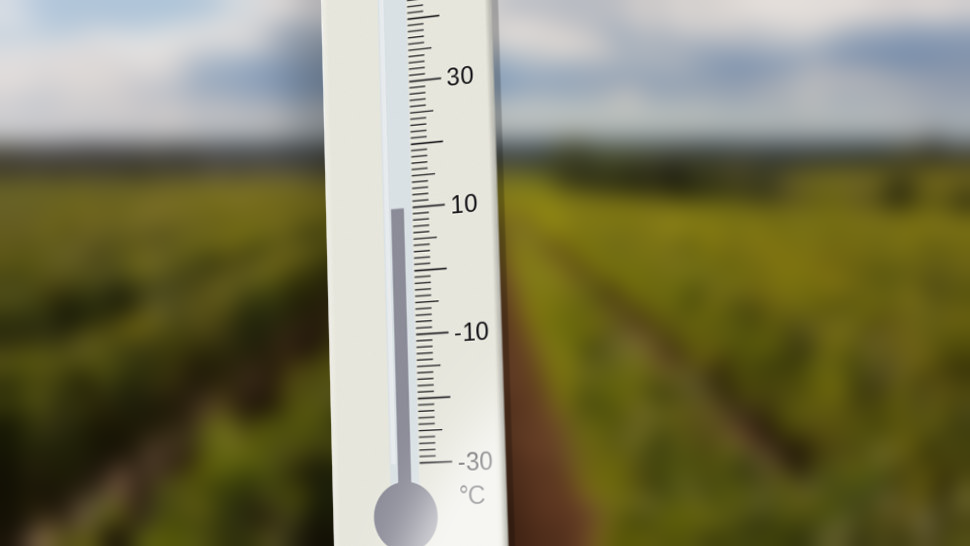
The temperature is 10; °C
